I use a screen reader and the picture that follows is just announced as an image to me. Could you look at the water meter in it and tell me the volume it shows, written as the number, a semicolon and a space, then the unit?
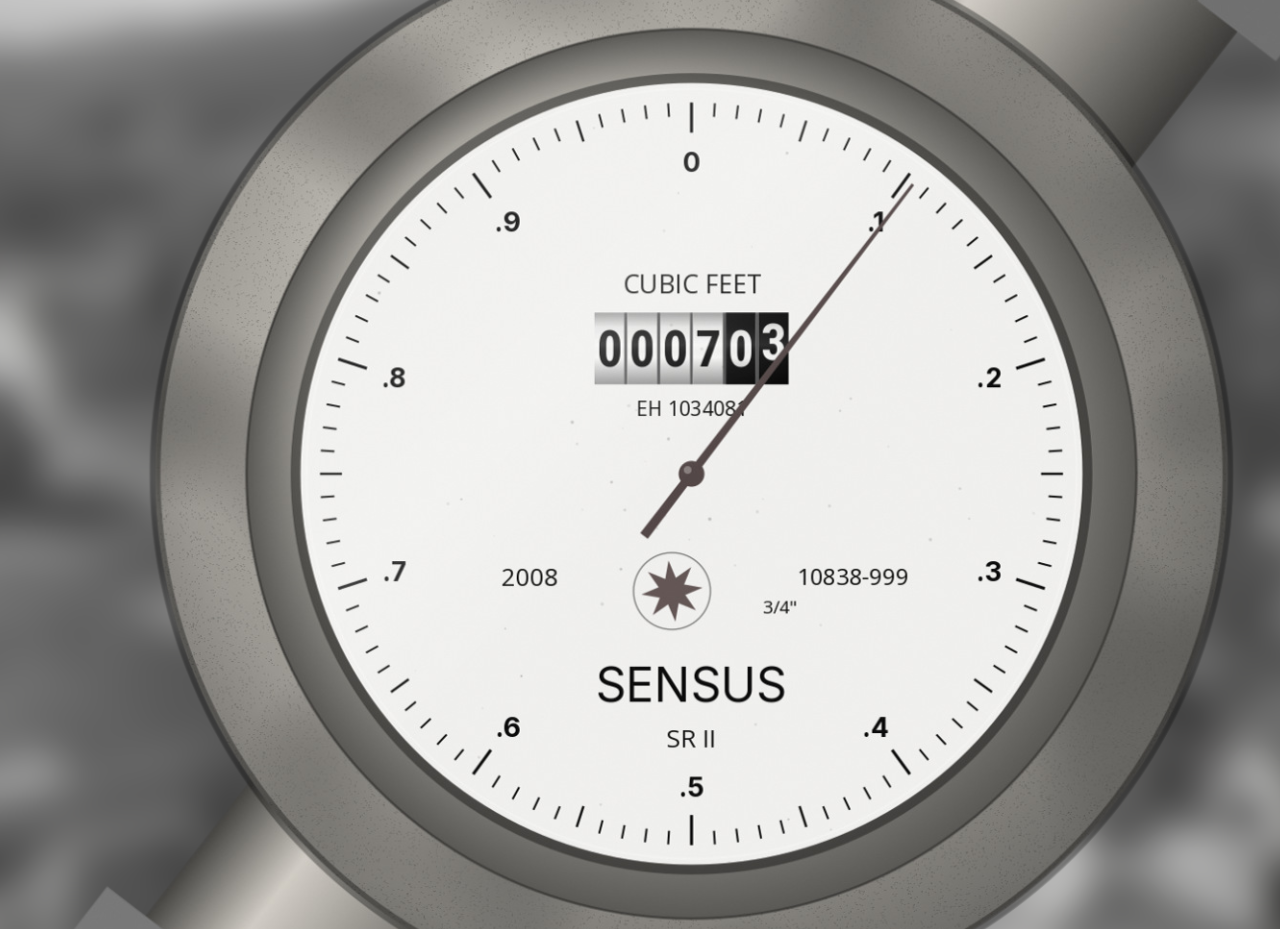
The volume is 703.10; ft³
